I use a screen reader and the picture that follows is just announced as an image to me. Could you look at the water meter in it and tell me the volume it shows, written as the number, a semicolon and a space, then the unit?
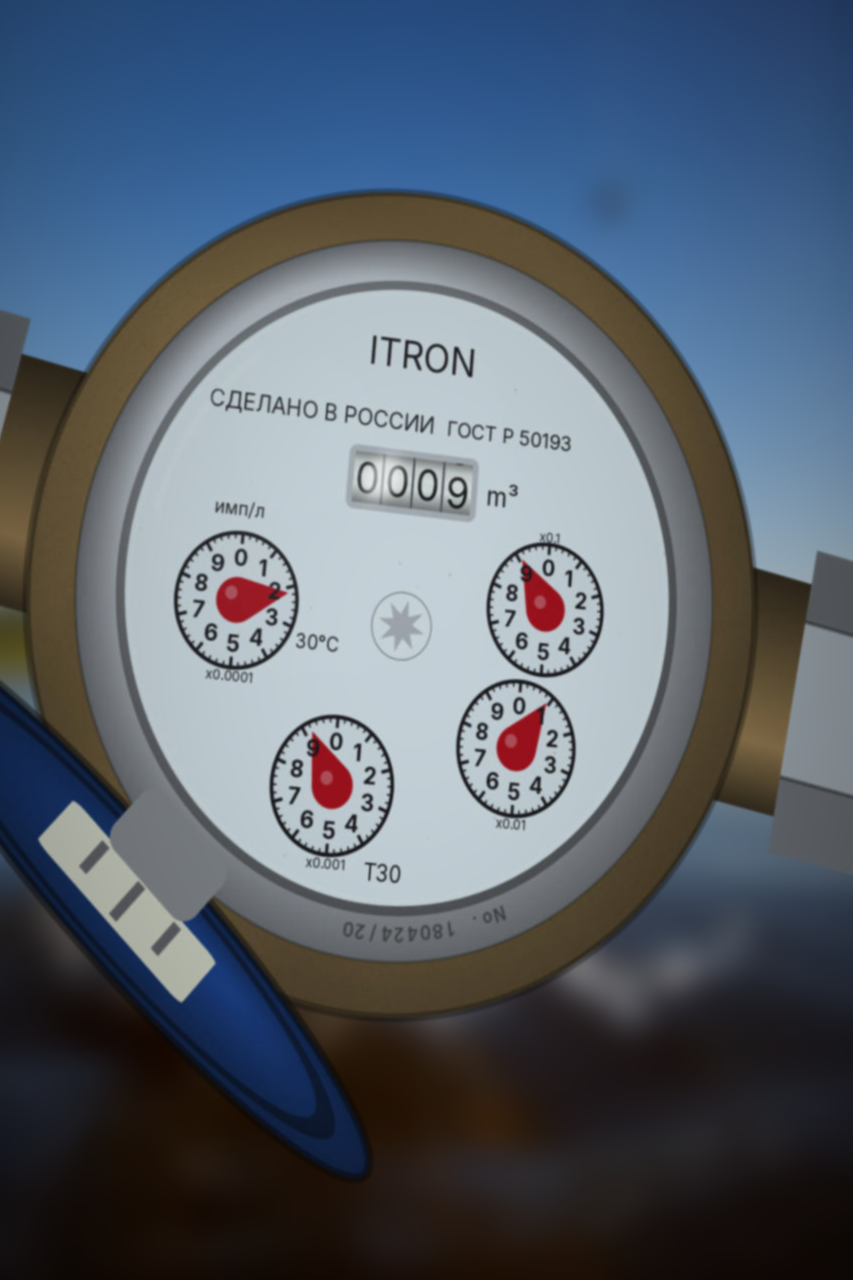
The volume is 8.9092; m³
